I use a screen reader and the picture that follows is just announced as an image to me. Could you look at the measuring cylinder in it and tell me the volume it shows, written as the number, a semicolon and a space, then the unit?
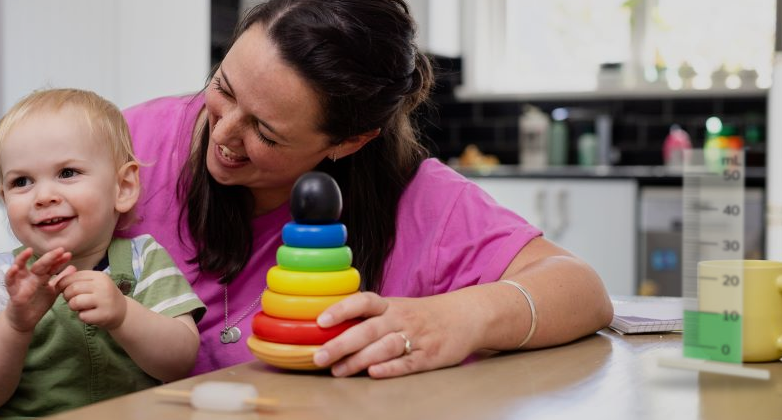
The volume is 10; mL
